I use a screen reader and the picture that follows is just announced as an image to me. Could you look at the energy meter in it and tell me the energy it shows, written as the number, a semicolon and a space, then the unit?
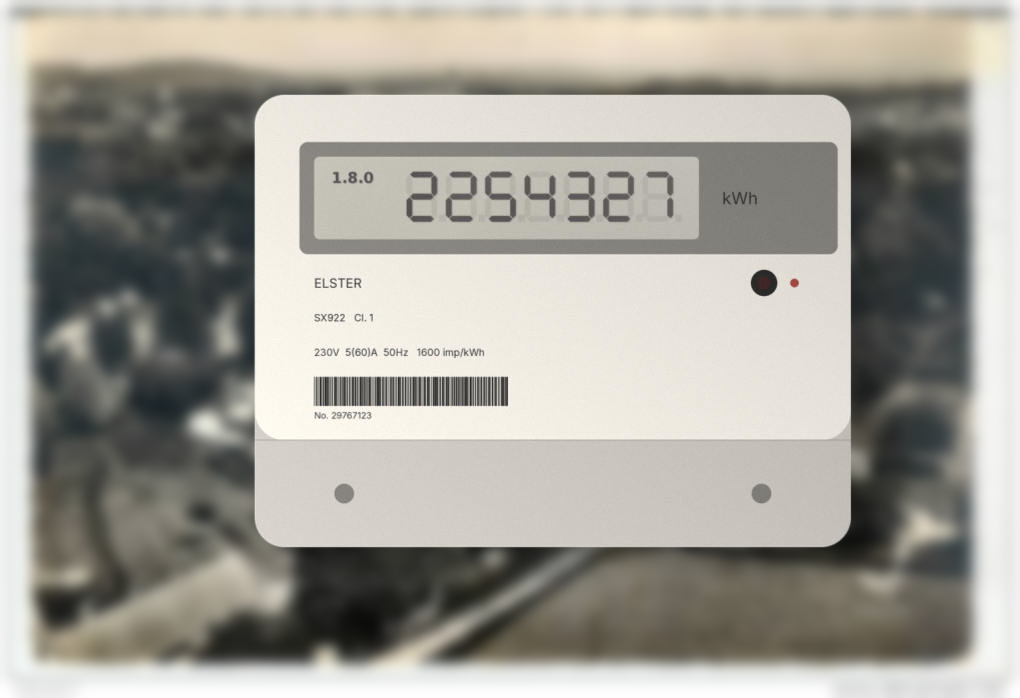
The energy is 2254327; kWh
